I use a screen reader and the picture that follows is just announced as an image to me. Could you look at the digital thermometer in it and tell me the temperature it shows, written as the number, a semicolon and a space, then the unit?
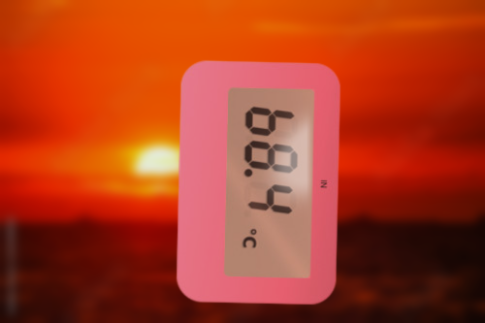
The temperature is 68.4; °C
